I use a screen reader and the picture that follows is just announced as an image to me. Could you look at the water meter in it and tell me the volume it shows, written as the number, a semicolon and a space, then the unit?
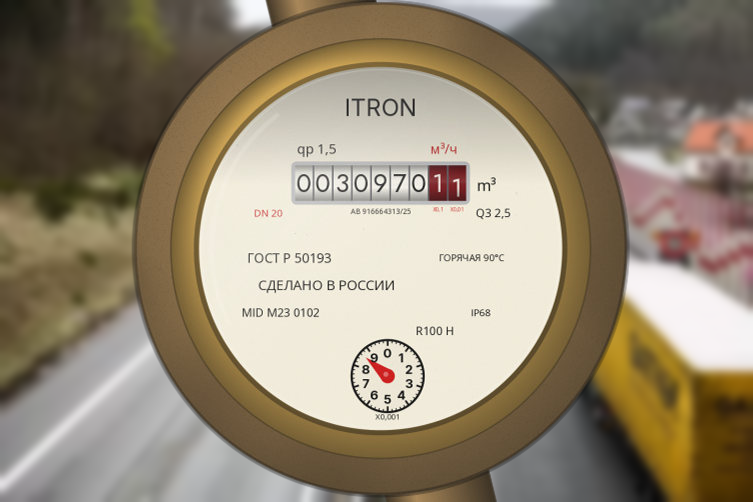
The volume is 30970.108; m³
